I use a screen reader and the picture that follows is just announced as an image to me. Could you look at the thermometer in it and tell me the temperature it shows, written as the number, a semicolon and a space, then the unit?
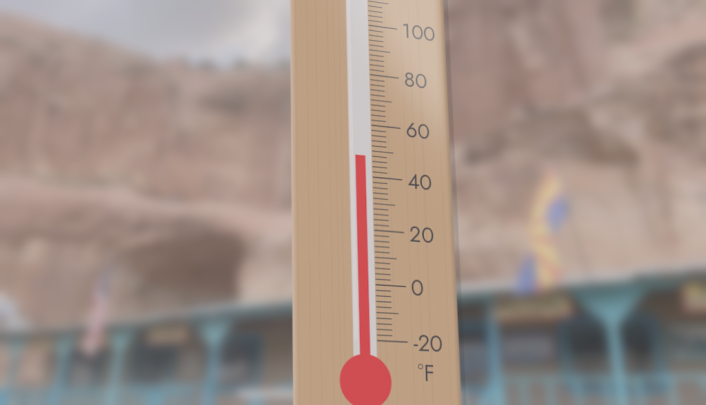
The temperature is 48; °F
